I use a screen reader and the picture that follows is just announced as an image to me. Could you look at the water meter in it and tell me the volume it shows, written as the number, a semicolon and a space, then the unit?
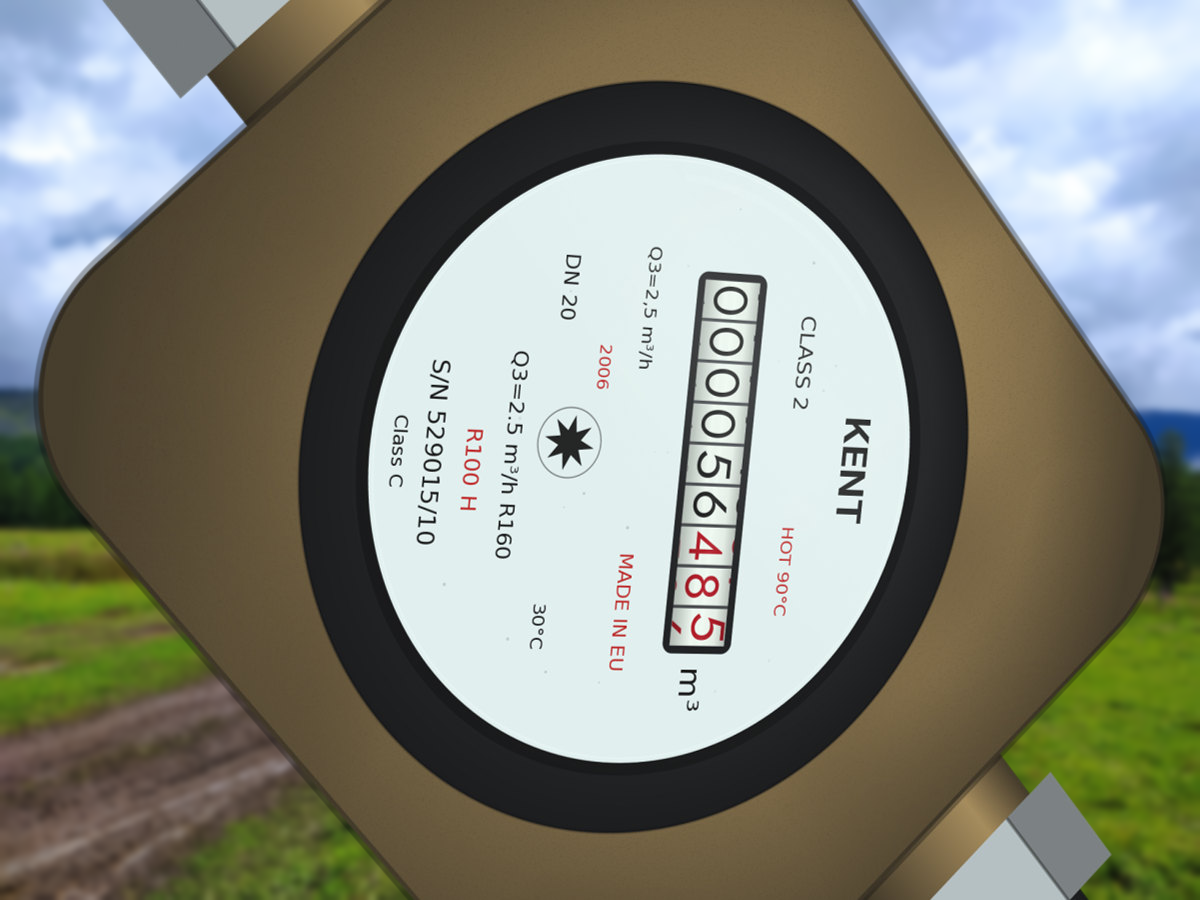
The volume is 56.485; m³
